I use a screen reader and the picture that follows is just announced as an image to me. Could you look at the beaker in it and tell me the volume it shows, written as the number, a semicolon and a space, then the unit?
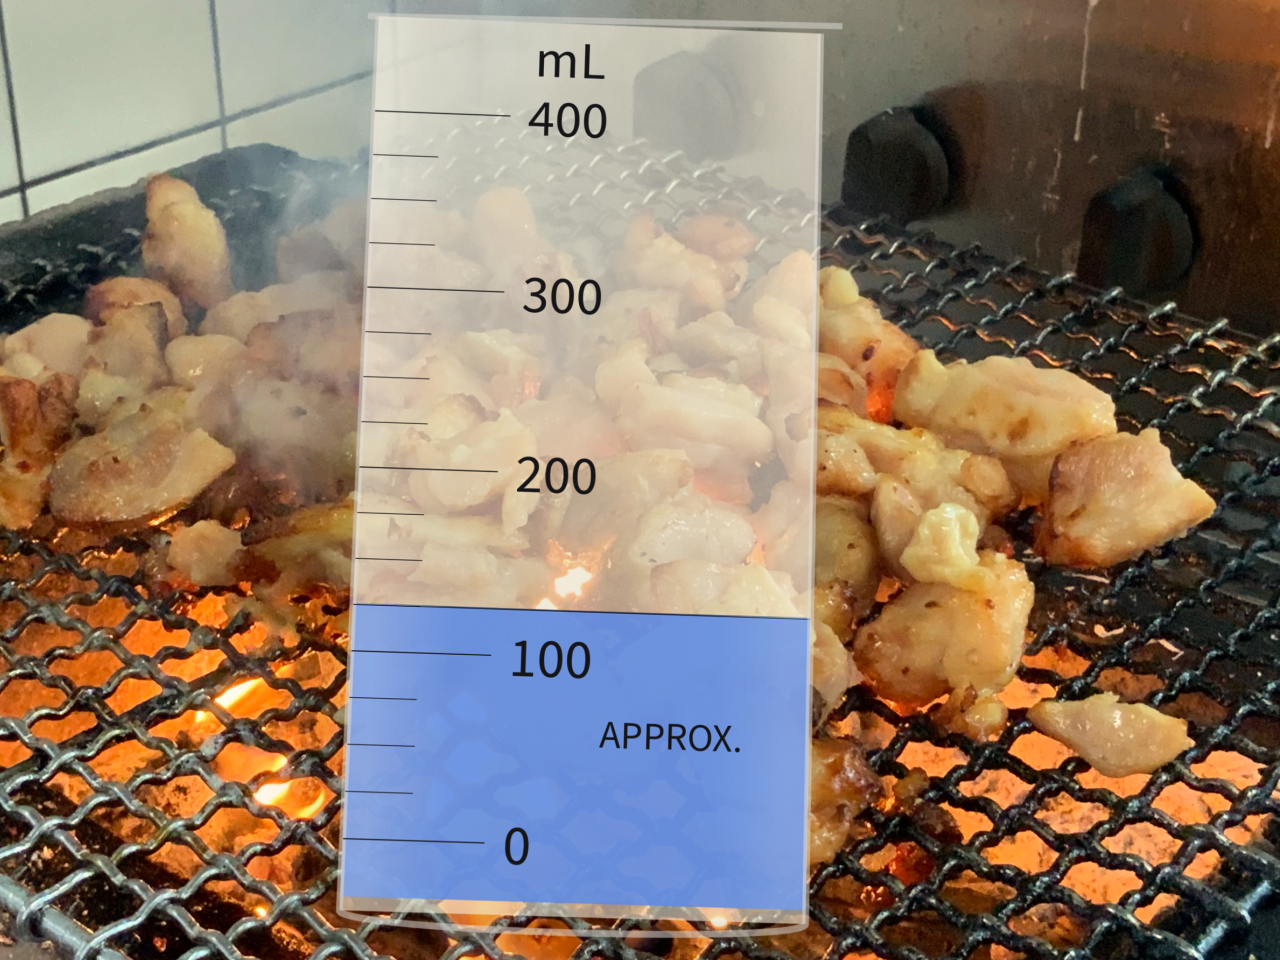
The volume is 125; mL
